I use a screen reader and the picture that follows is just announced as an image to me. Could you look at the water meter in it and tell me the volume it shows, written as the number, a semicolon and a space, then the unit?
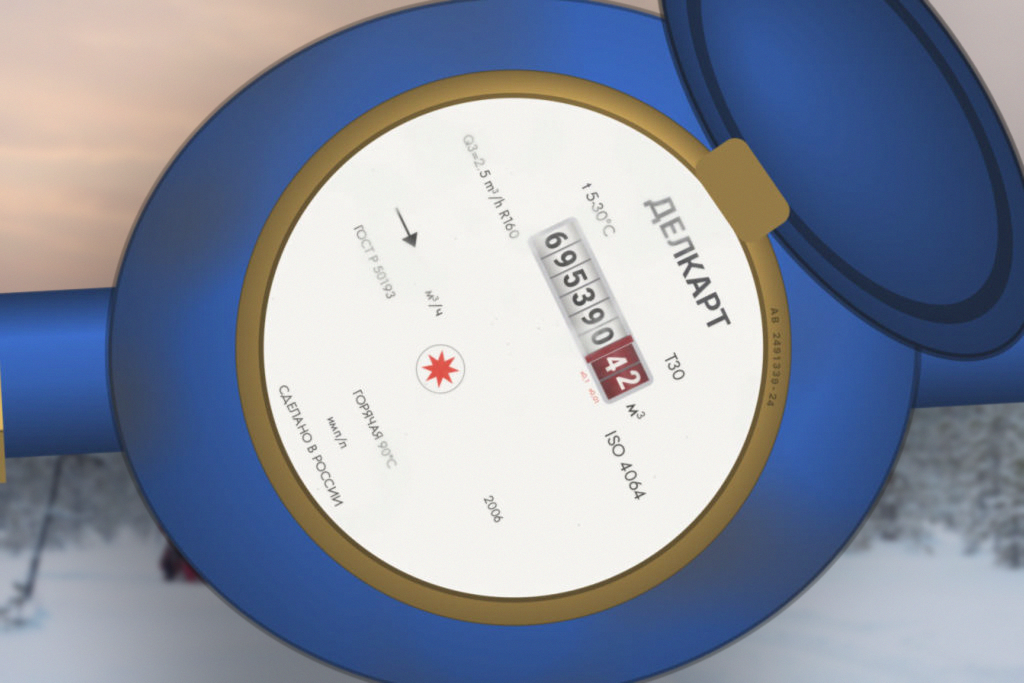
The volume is 695390.42; m³
